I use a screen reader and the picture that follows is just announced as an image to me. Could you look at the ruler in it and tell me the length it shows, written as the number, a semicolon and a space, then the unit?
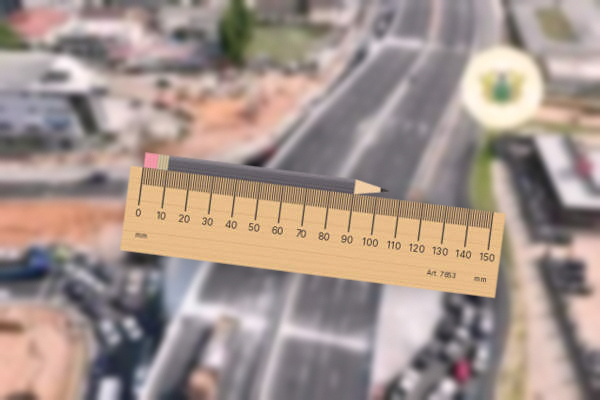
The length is 105; mm
